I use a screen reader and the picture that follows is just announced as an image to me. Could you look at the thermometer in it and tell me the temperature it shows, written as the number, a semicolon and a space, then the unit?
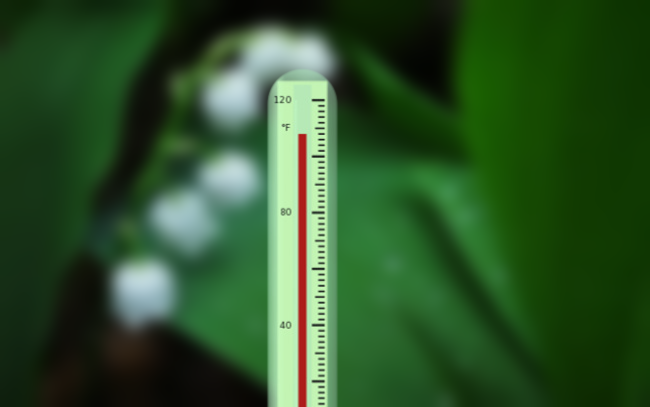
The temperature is 108; °F
